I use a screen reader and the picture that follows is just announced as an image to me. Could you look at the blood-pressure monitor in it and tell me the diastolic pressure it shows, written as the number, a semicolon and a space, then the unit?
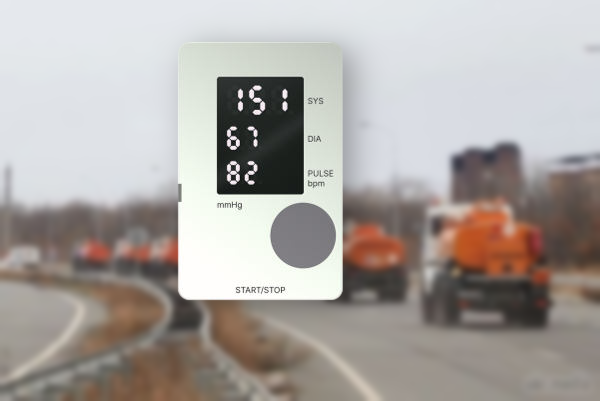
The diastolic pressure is 67; mmHg
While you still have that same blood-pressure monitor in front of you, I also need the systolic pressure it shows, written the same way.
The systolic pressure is 151; mmHg
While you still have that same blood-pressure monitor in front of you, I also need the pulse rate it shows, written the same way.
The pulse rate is 82; bpm
